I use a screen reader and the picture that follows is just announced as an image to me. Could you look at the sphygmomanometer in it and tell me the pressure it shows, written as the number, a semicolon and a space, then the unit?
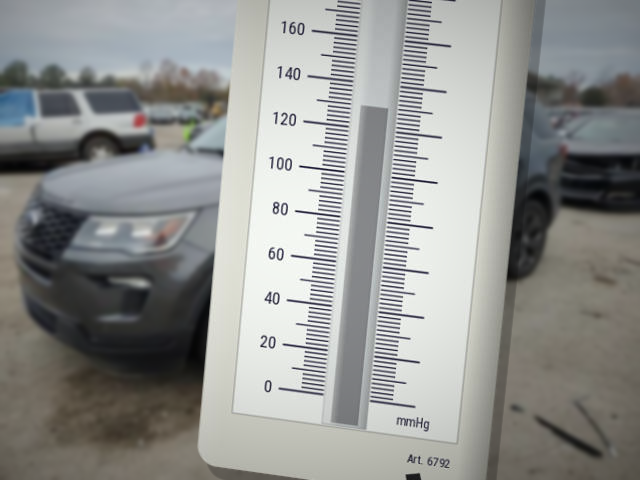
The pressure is 130; mmHg
